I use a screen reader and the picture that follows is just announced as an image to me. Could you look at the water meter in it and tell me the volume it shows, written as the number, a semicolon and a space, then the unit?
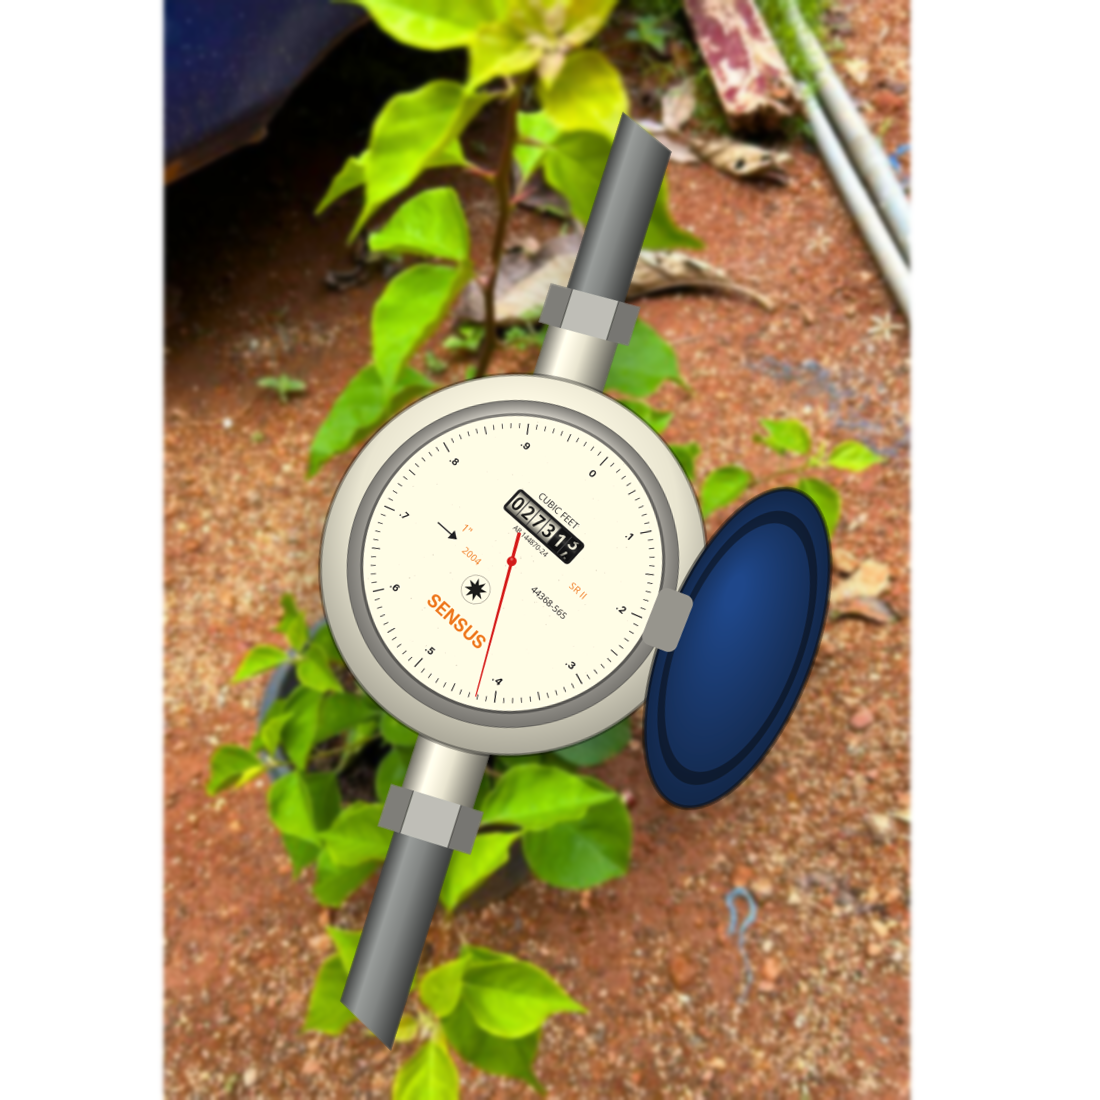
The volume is 27313.42; ft³
